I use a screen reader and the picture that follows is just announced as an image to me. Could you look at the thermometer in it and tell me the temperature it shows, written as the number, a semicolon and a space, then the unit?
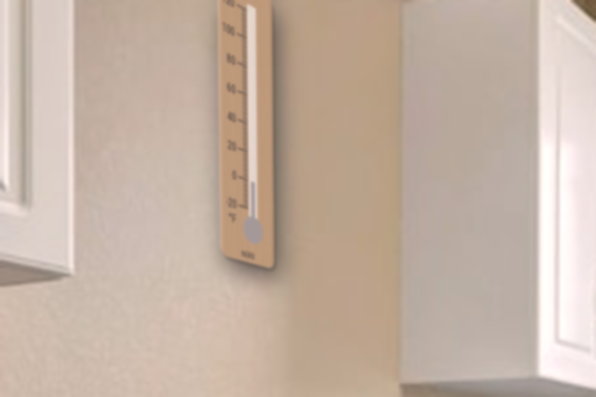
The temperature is 0; °F
